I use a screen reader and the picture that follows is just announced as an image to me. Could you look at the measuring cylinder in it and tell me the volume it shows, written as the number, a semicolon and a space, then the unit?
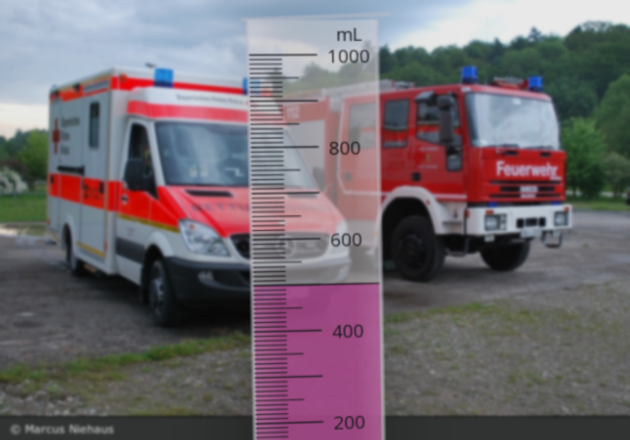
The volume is 500; mL
